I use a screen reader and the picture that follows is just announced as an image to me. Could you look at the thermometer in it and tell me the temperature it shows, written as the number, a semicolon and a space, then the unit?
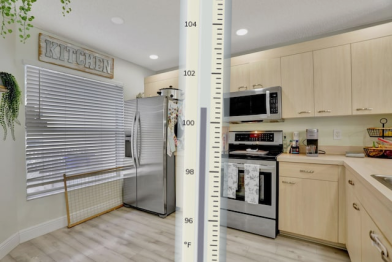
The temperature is 100.6; °F
